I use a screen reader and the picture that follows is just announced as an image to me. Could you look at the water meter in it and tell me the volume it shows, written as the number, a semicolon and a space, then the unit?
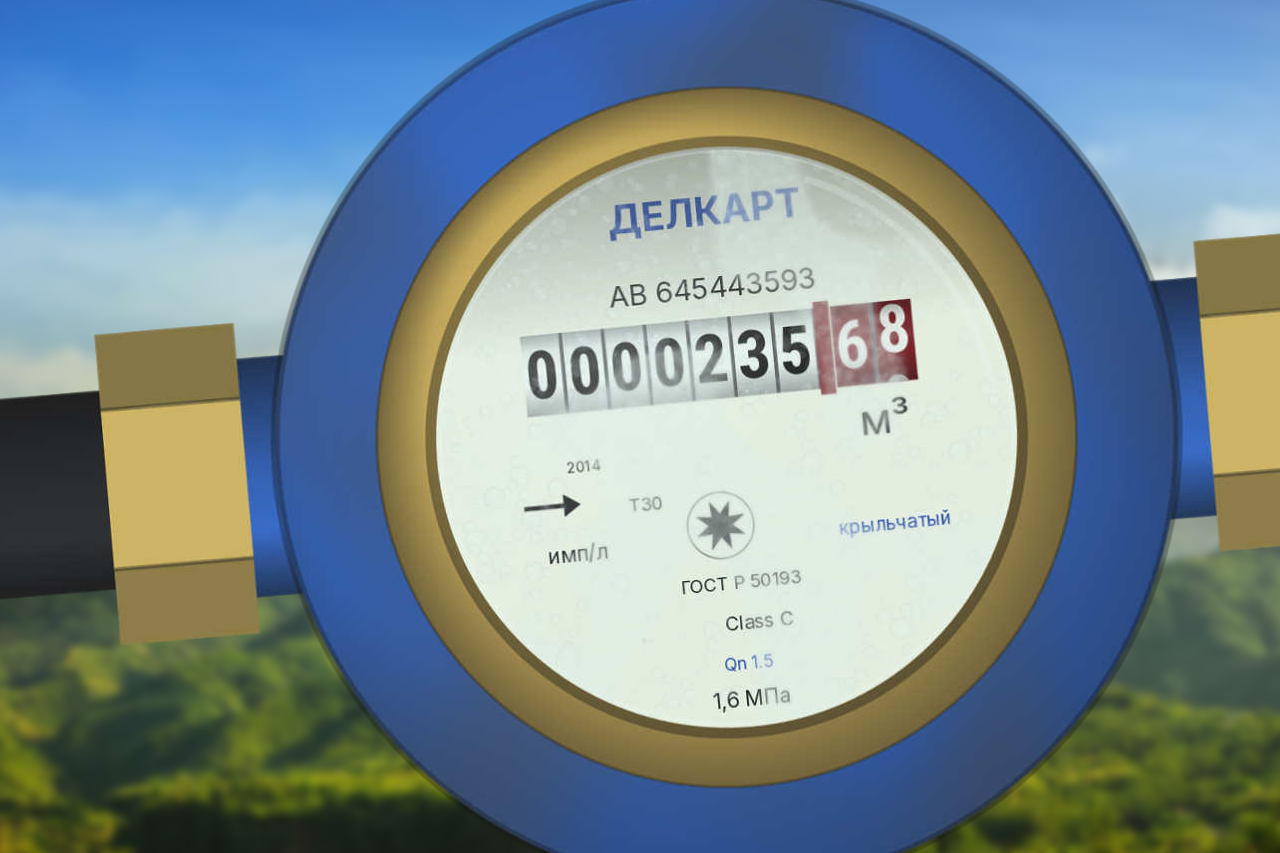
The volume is 235.68; m³
